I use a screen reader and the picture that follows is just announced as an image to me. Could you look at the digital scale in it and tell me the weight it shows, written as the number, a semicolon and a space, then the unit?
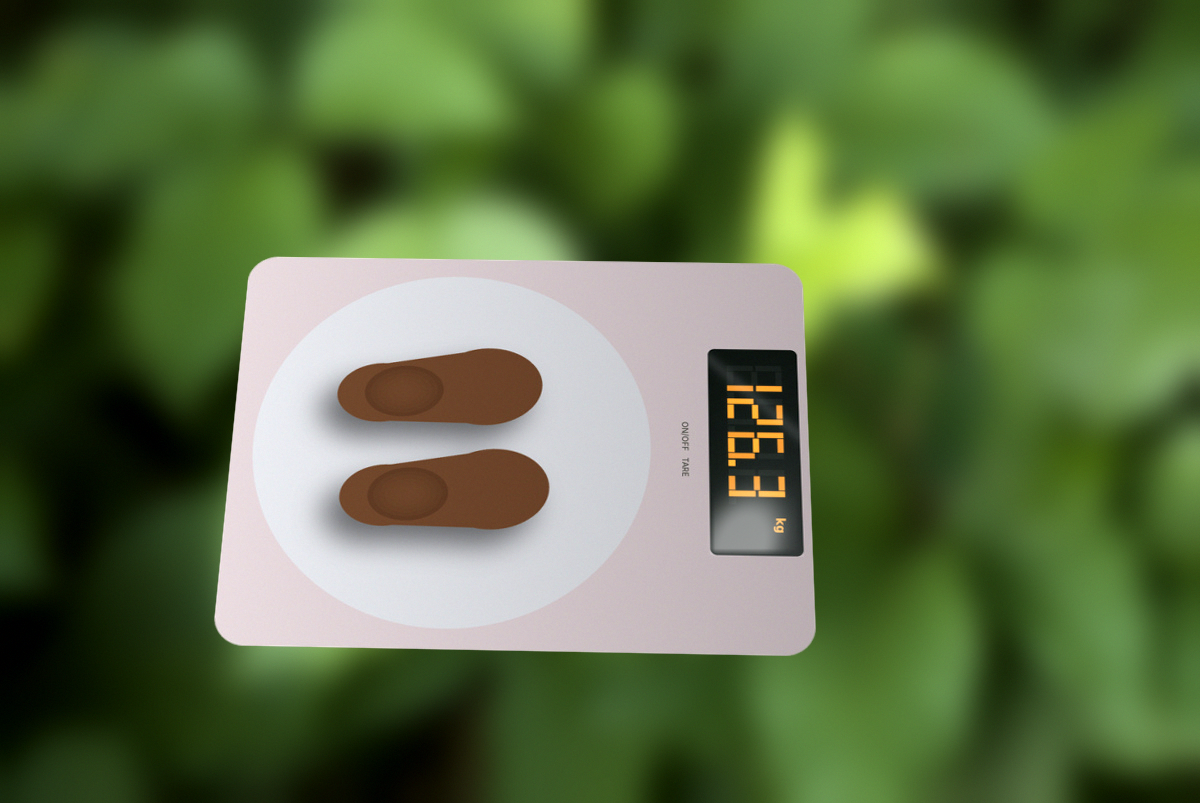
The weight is 126.3; kg
